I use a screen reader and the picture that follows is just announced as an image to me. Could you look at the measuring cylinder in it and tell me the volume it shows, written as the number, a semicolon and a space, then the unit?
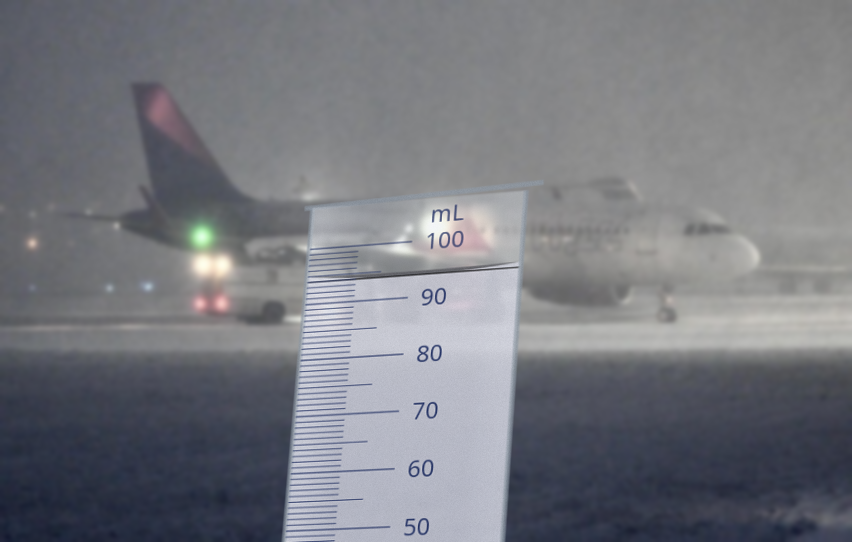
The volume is 94; mL
